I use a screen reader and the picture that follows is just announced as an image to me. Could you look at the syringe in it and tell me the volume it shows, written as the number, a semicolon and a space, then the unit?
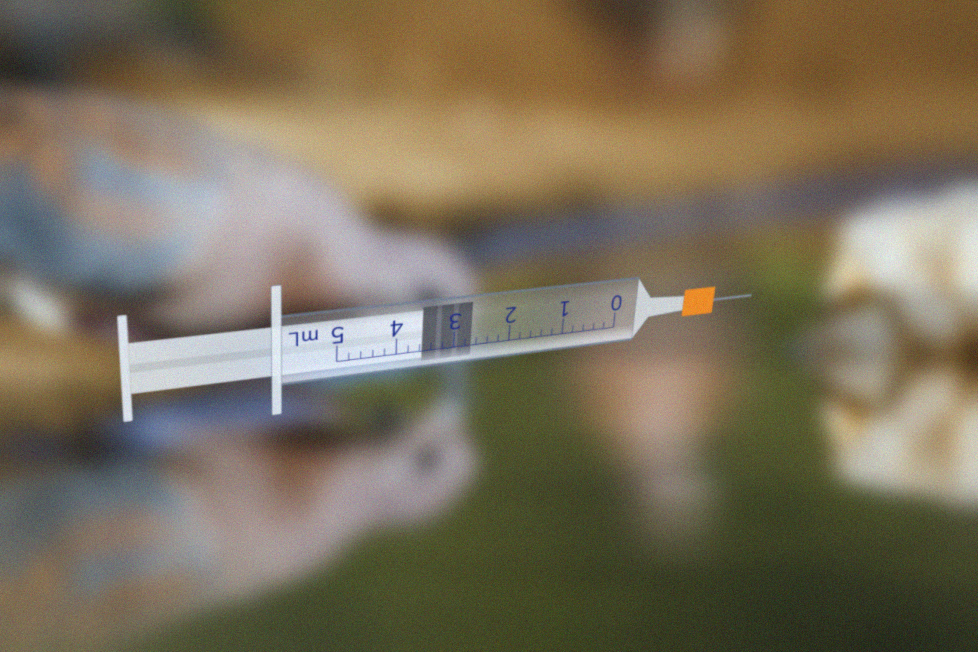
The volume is 2.7; mL
